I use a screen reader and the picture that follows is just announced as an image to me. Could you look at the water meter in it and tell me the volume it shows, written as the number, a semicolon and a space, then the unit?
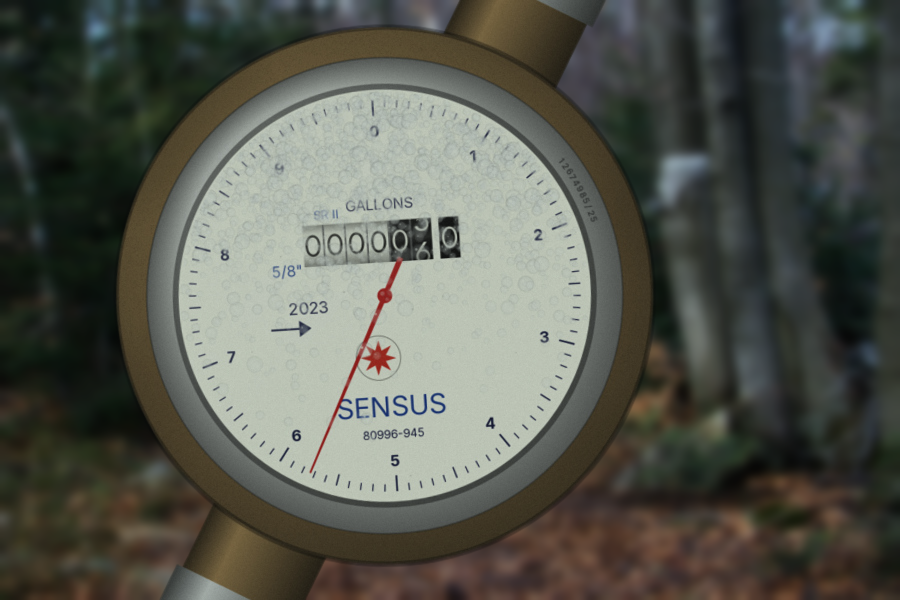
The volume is 55.7; gal
